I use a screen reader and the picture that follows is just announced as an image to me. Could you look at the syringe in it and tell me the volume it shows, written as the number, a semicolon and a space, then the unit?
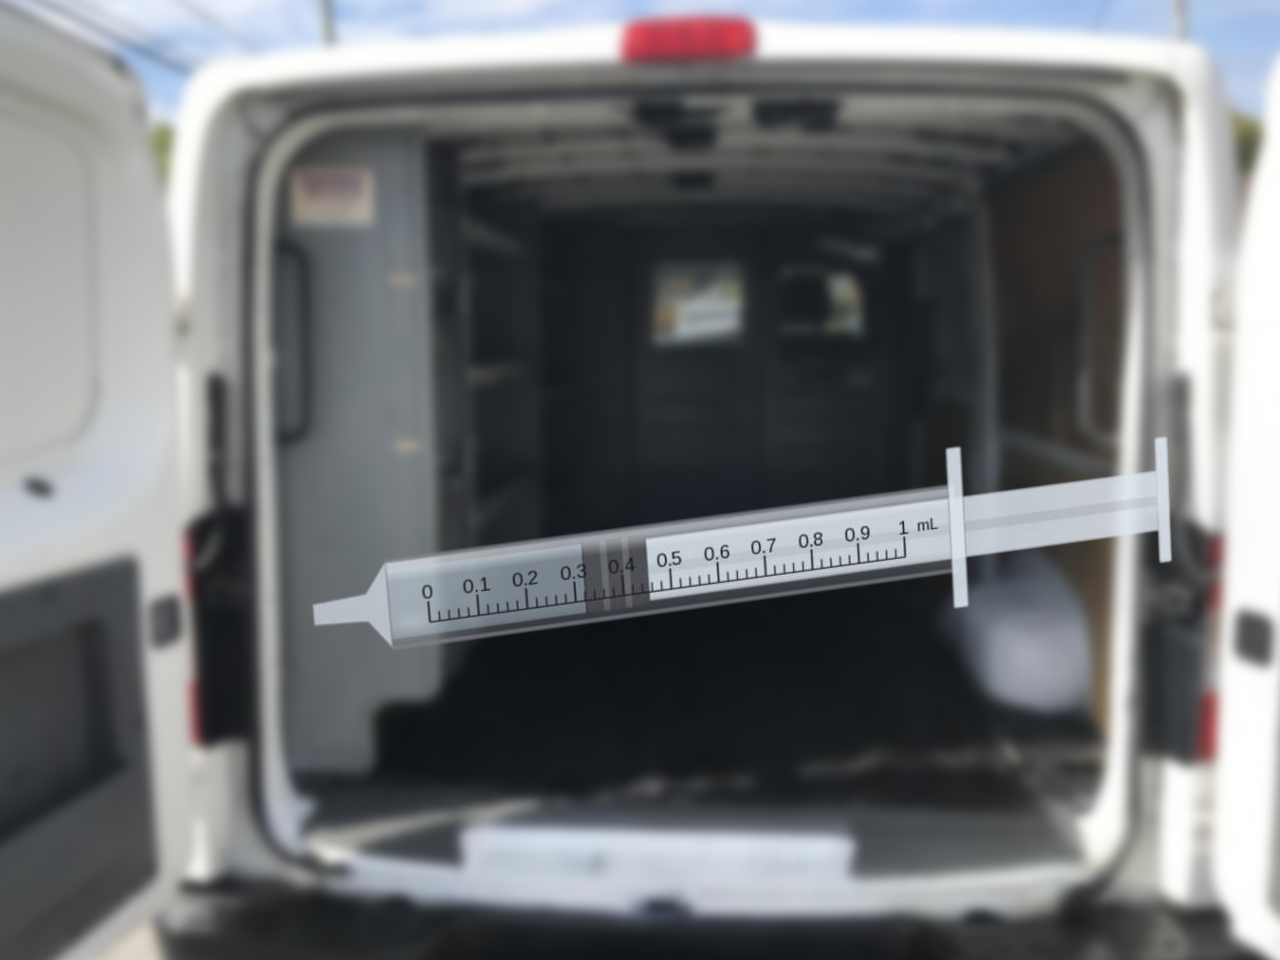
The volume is 0.32; mL
